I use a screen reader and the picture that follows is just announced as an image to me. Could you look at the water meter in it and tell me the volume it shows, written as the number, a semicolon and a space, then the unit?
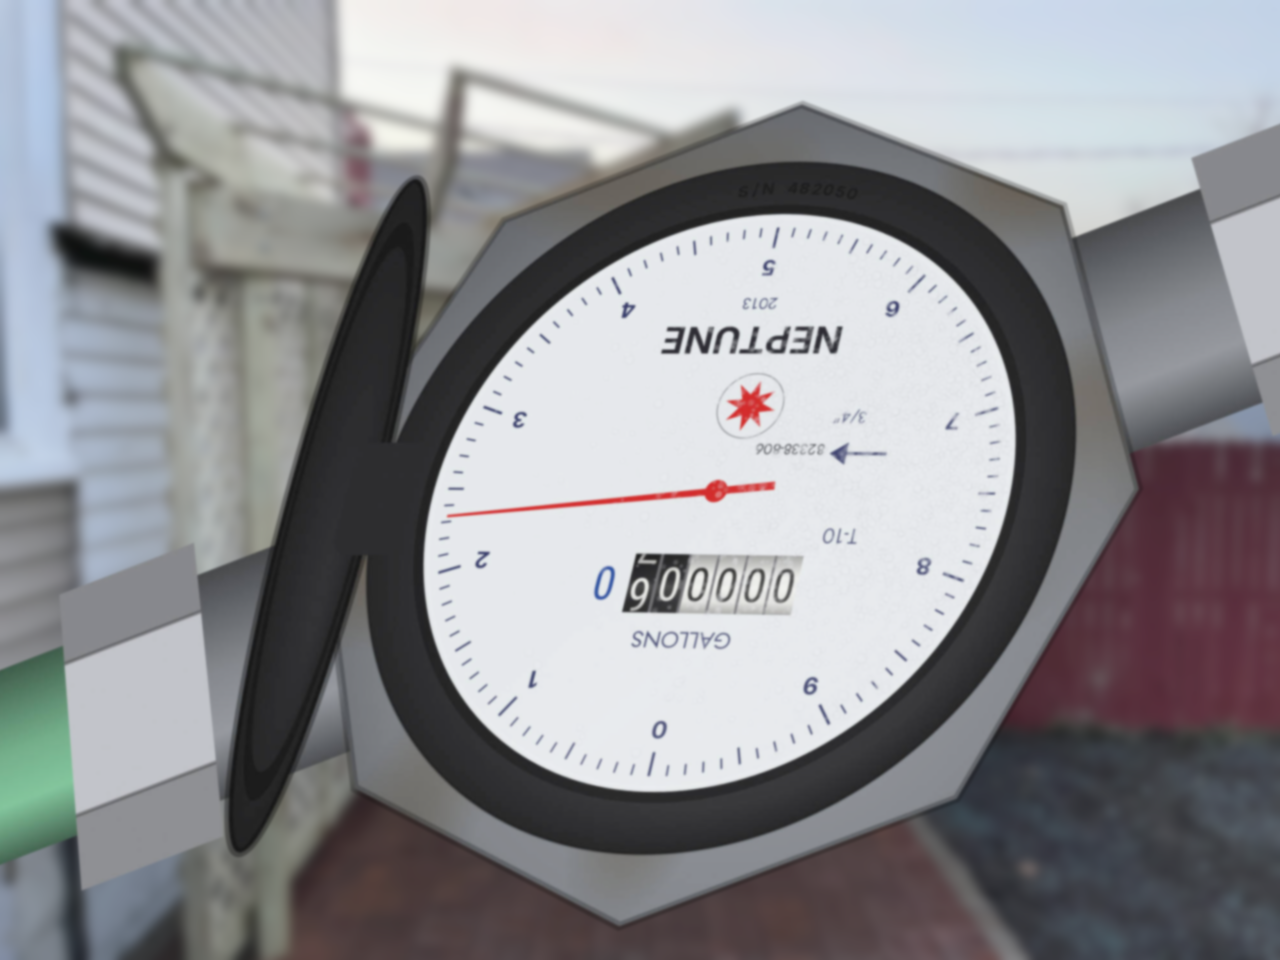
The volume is 62.3; gal
